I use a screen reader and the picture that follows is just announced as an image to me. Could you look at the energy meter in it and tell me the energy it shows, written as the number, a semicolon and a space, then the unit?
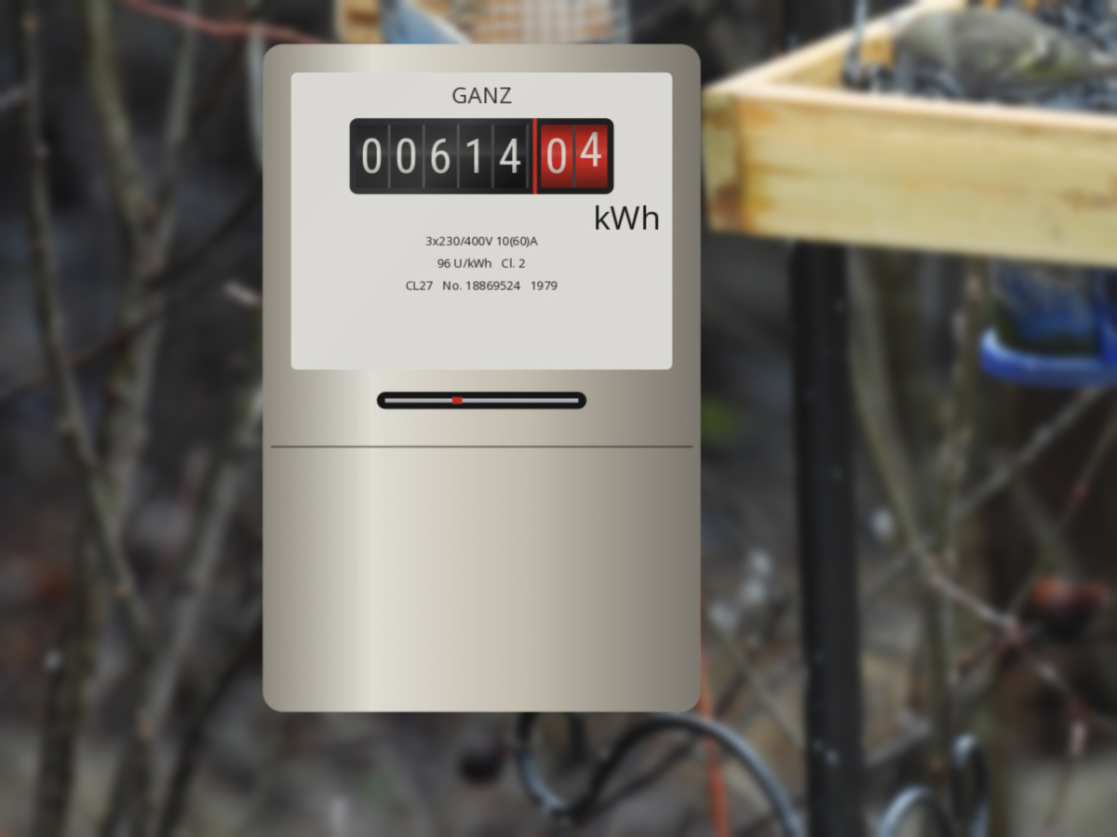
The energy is 614.04; kWh
